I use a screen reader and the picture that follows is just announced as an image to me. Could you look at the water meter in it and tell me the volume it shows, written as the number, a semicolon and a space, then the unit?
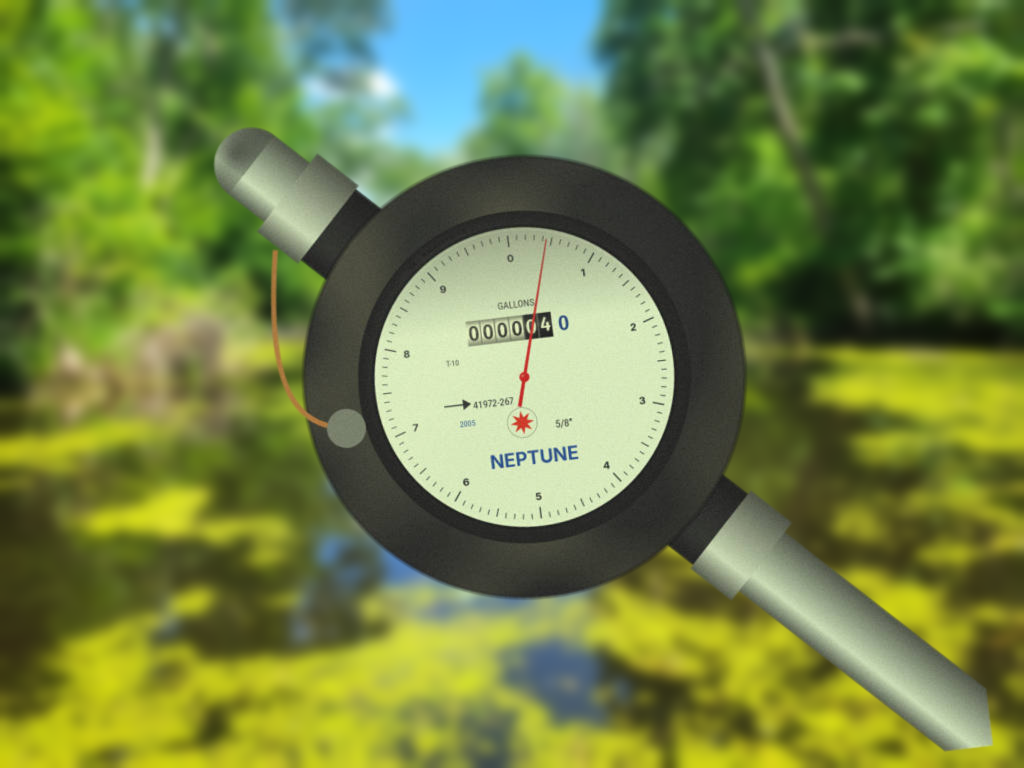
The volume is 40.4; gal
